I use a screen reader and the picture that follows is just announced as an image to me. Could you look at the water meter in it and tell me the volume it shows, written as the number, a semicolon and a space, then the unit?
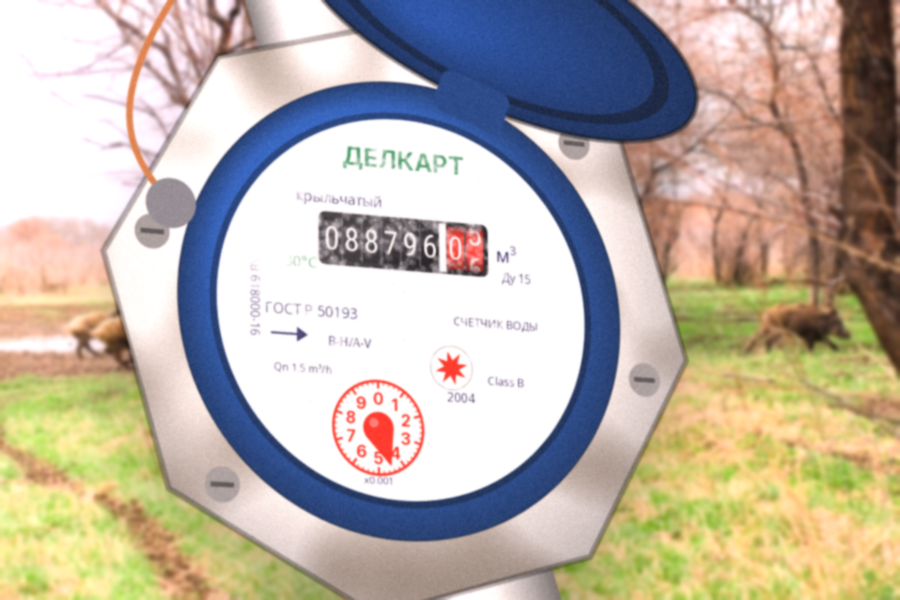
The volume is 88796.054; m³
